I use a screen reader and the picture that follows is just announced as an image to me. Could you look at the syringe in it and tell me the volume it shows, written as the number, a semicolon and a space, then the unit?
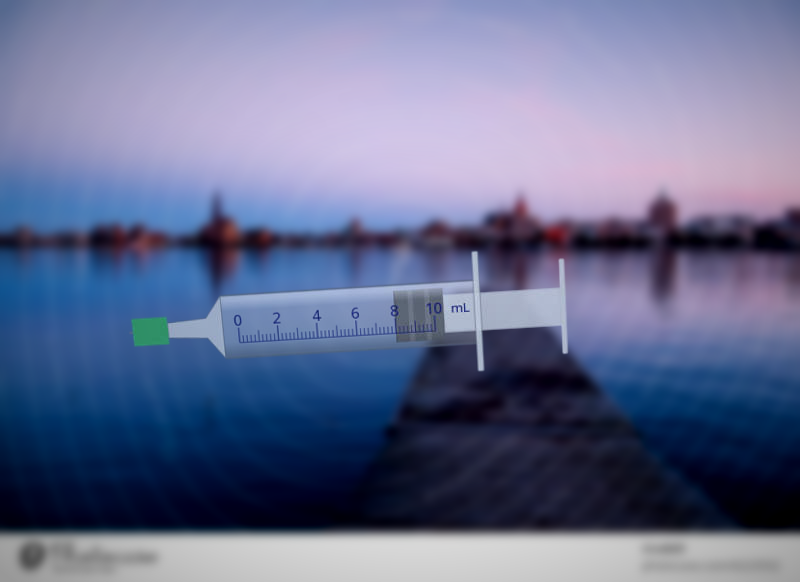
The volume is 8; mL
